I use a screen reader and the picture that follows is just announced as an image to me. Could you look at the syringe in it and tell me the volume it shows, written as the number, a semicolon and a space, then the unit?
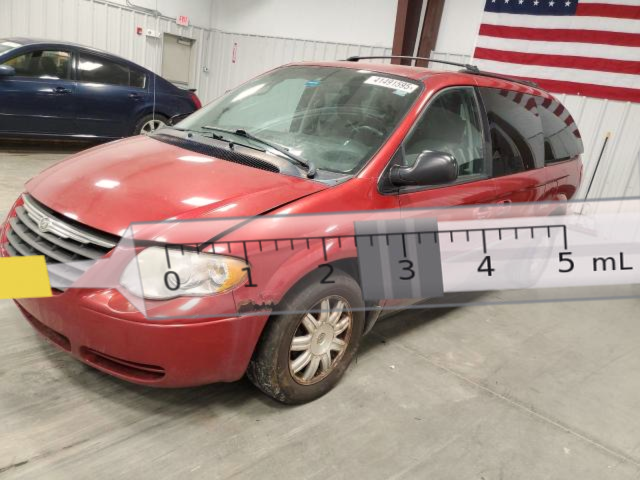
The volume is 2.4; mL
